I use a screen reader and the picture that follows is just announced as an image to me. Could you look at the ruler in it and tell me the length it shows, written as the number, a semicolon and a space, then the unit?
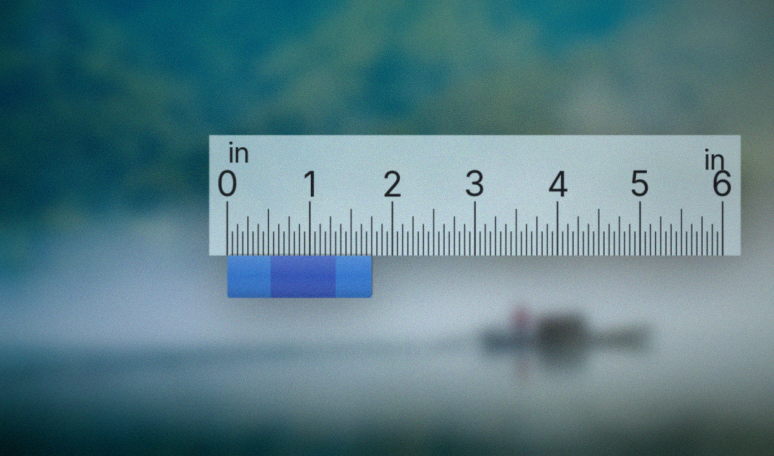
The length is 1.75; in
